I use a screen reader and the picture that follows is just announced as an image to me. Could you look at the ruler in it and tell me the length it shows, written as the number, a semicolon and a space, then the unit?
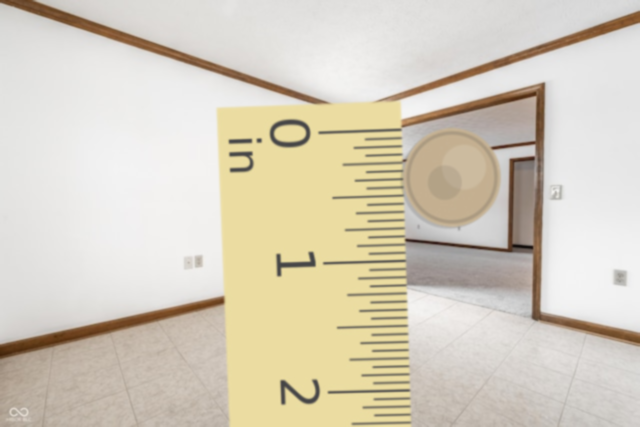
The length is 0.75; in
